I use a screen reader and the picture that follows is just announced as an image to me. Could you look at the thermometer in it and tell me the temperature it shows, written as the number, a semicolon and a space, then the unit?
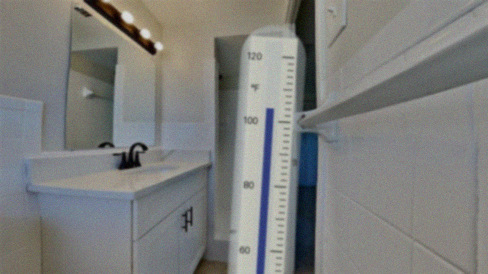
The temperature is 104; °F
